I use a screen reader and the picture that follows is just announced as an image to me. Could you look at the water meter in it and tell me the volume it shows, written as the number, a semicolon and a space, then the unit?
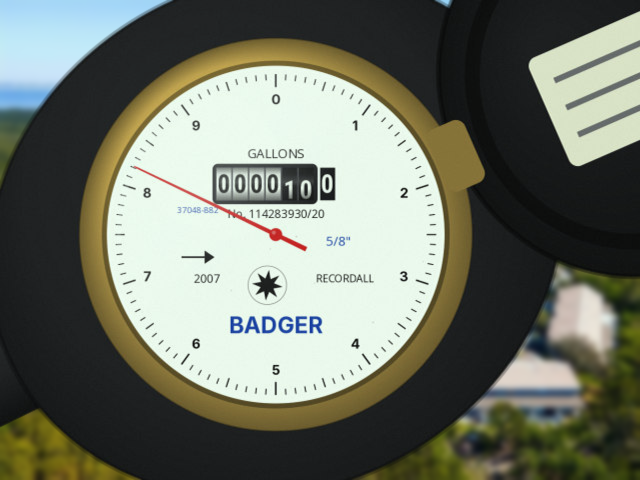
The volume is 98.2; gal
